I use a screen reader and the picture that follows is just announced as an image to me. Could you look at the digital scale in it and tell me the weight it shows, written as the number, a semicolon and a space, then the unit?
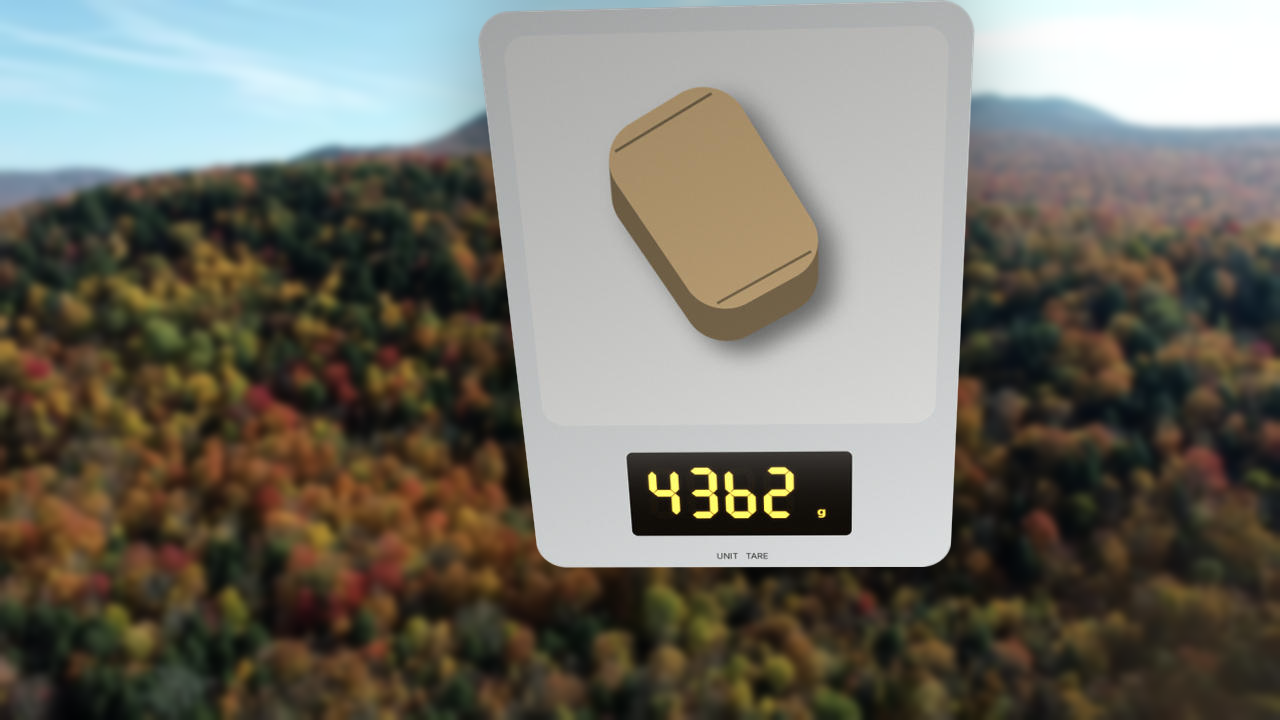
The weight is 4362; g
